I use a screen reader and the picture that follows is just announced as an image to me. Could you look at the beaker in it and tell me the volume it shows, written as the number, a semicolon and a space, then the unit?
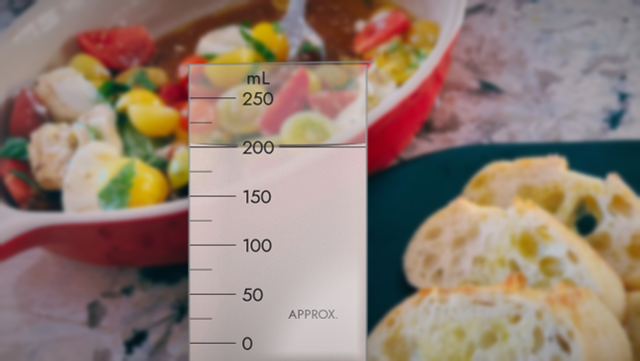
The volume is 200; mL
